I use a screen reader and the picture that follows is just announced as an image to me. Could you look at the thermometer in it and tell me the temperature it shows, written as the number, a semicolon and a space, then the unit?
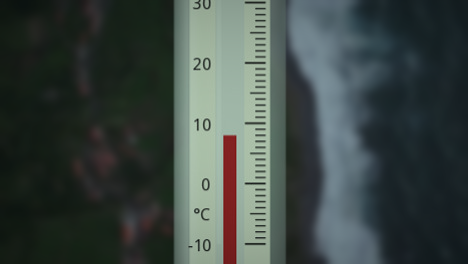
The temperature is 8; °C
